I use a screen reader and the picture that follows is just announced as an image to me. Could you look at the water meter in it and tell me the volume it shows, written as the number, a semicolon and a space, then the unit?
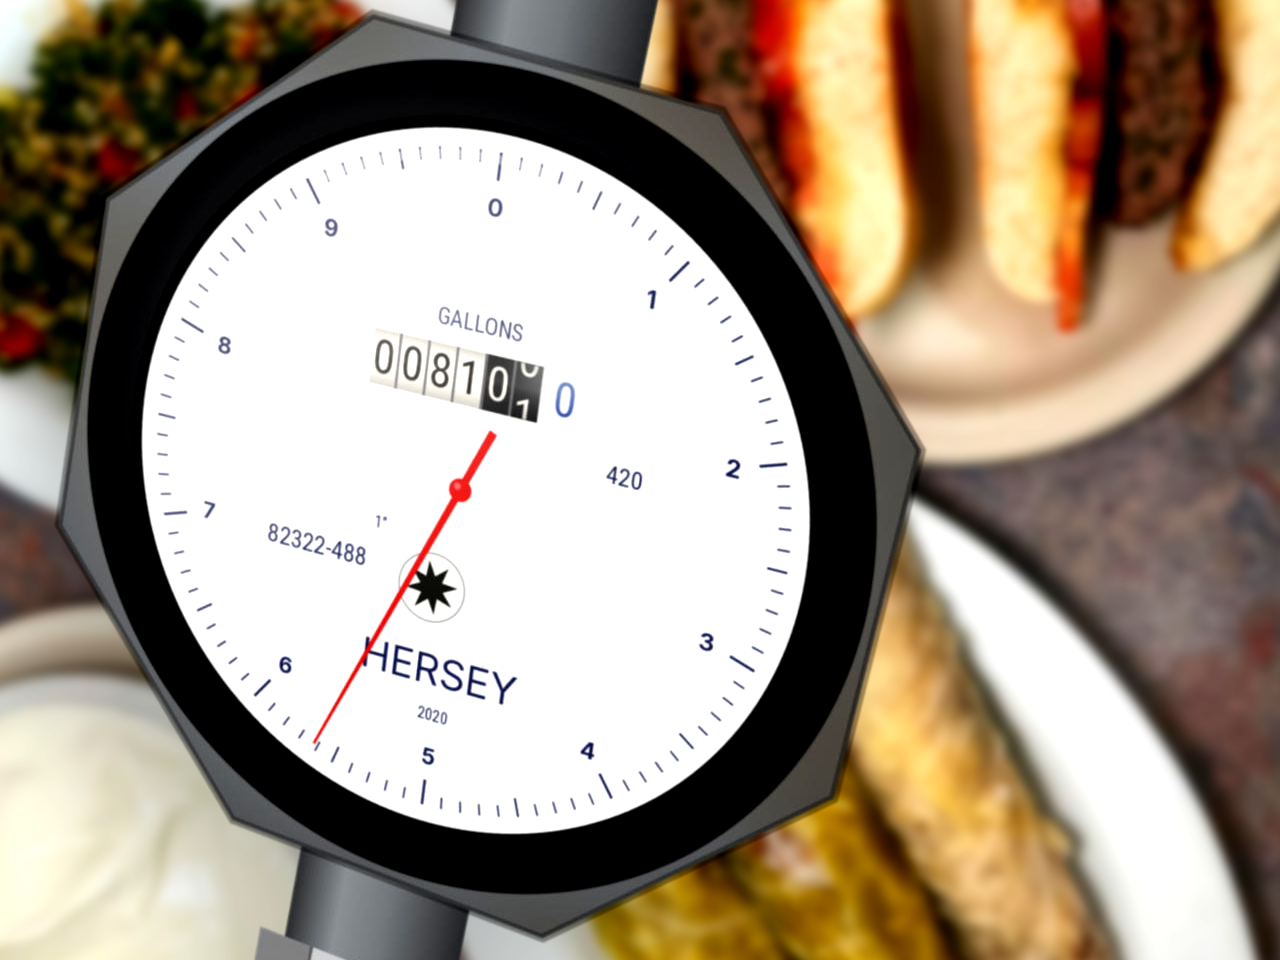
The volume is 81005.6; gal
